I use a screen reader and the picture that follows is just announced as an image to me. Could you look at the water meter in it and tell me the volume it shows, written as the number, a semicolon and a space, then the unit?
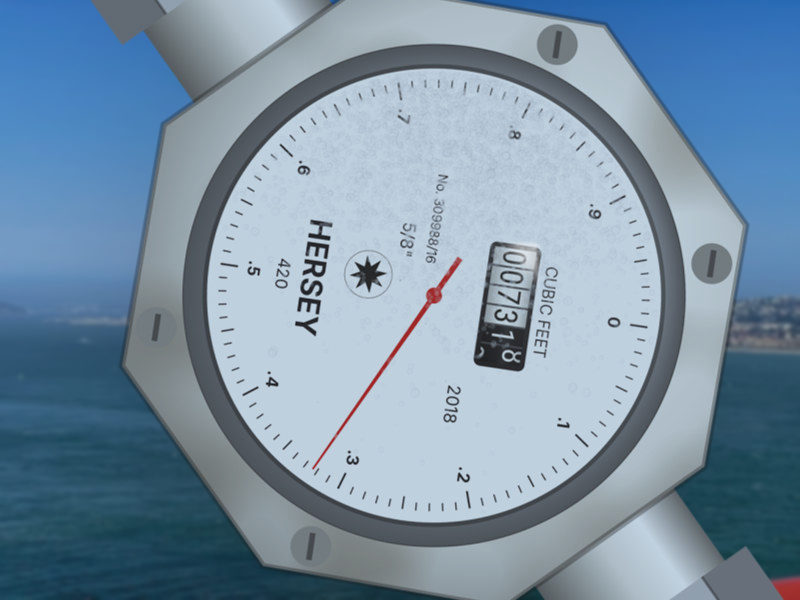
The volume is 7318.32; ft³
